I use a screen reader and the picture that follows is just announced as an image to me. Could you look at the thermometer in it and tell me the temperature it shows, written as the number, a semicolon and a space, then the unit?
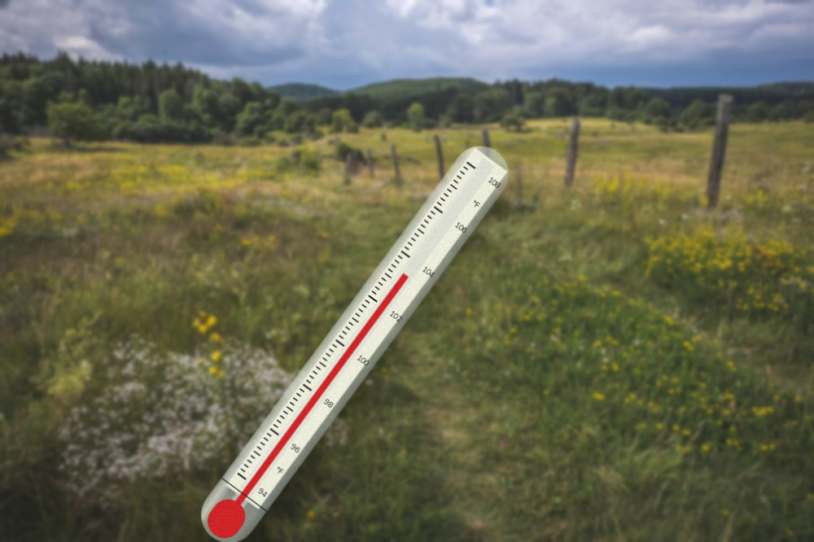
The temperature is 103.4; °F
